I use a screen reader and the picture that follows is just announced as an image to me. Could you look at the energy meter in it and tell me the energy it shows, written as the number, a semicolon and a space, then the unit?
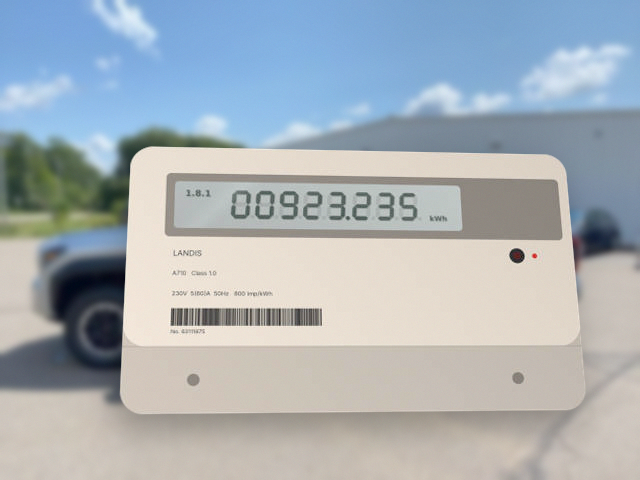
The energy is 923.235; kWh
